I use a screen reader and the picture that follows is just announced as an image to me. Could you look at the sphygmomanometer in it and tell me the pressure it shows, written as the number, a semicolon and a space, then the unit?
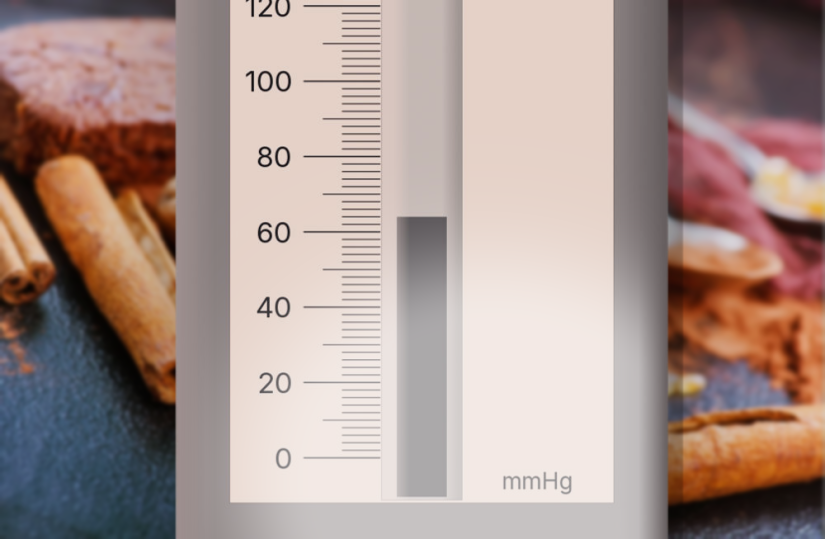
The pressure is 64; mmHg
